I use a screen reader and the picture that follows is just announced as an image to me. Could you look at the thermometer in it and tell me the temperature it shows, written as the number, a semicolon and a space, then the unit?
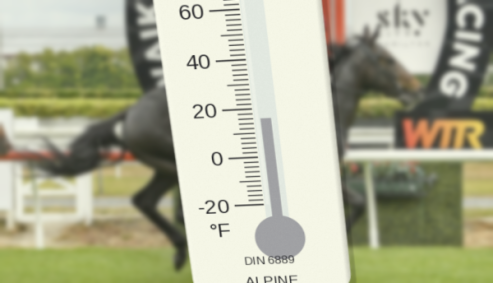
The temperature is 16; °F
